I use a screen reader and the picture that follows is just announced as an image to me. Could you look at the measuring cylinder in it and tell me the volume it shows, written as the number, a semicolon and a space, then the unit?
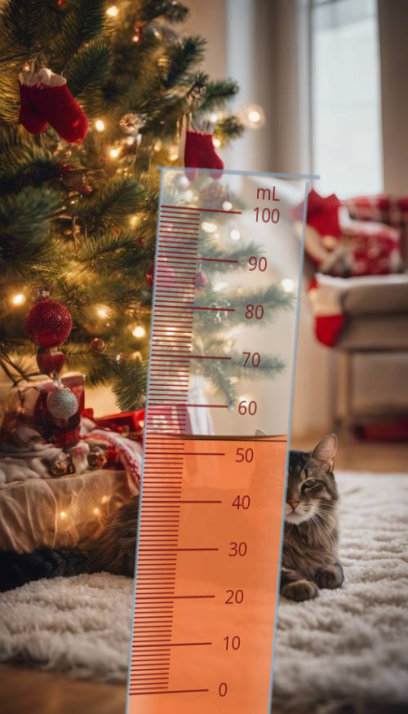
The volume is 53; mL
